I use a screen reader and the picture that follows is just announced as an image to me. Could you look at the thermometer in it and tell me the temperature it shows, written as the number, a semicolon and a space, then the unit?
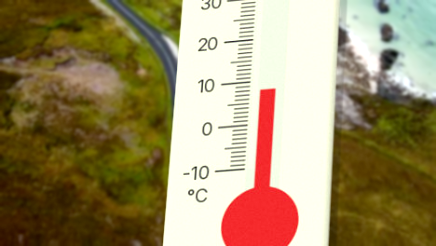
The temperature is 8; °C
